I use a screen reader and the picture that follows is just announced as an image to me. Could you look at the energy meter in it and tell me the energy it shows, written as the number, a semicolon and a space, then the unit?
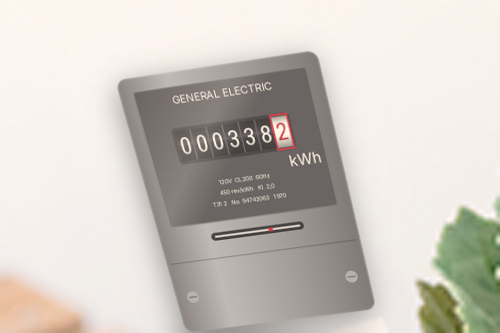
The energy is 338.2; kWh
